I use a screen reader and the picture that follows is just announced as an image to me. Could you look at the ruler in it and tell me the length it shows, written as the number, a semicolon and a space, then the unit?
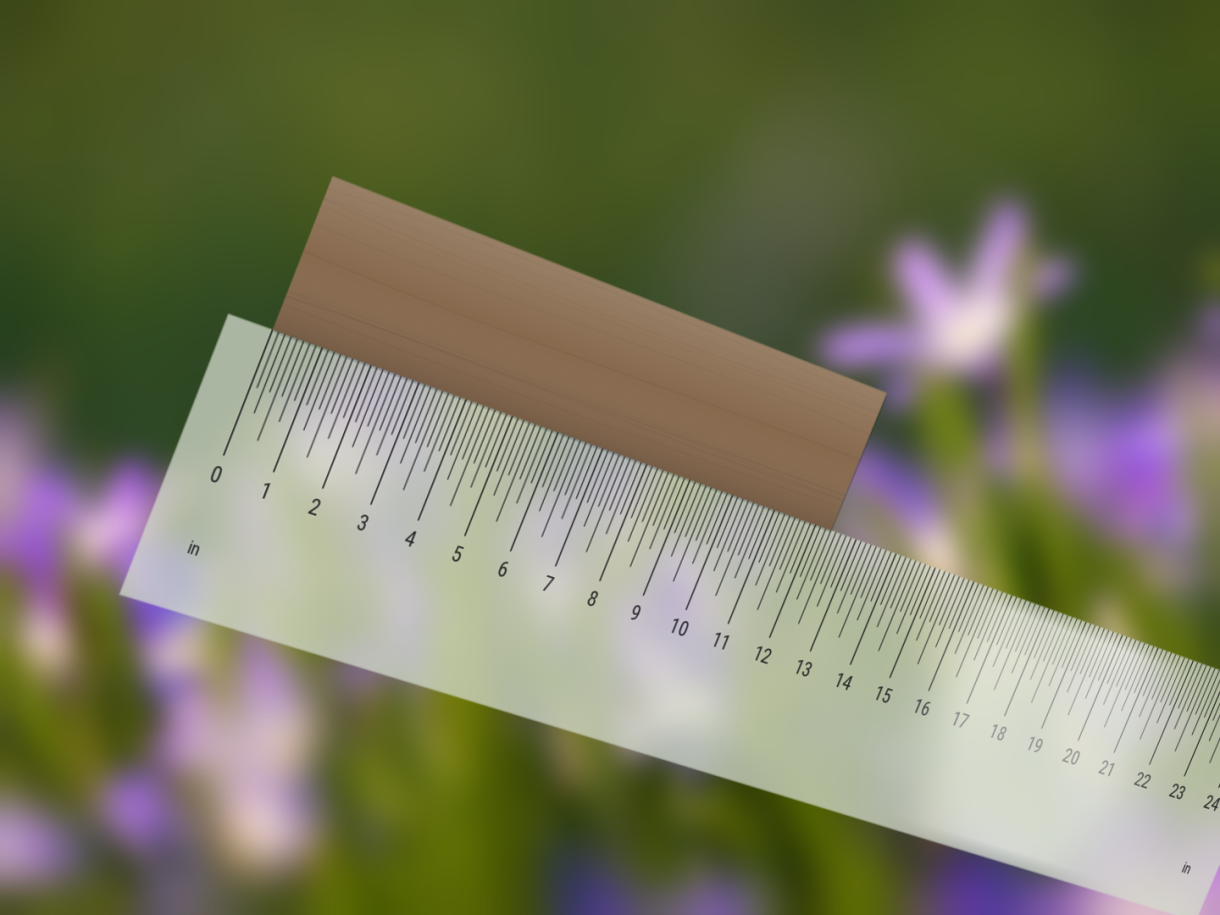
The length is 12.375; in
